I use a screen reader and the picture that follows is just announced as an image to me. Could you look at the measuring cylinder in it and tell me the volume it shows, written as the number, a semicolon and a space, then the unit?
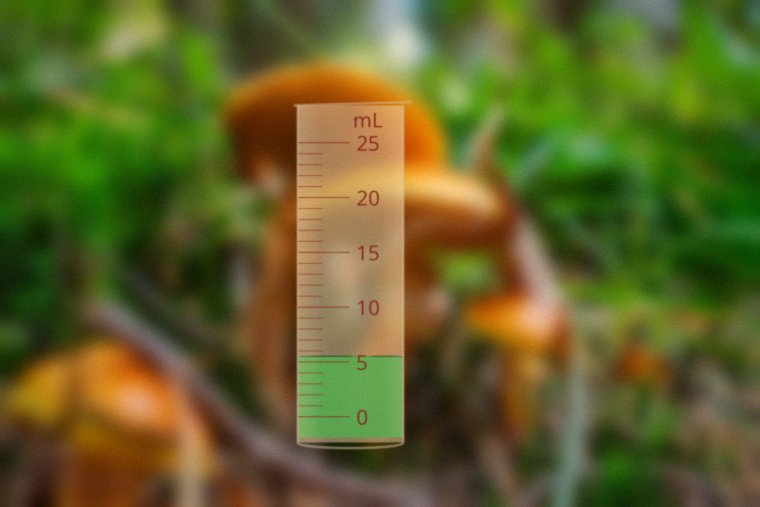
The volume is 5.5; mL
